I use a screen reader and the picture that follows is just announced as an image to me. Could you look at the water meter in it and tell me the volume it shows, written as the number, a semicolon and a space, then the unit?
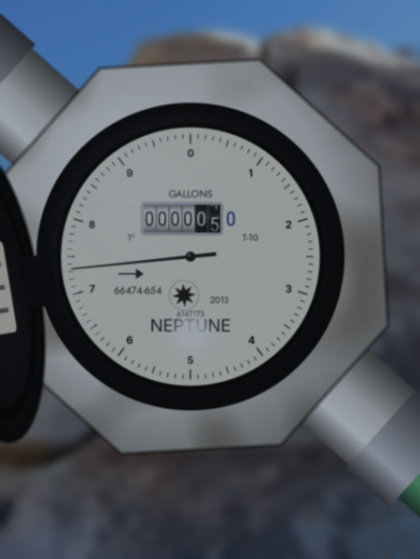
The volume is 47.3; gal
